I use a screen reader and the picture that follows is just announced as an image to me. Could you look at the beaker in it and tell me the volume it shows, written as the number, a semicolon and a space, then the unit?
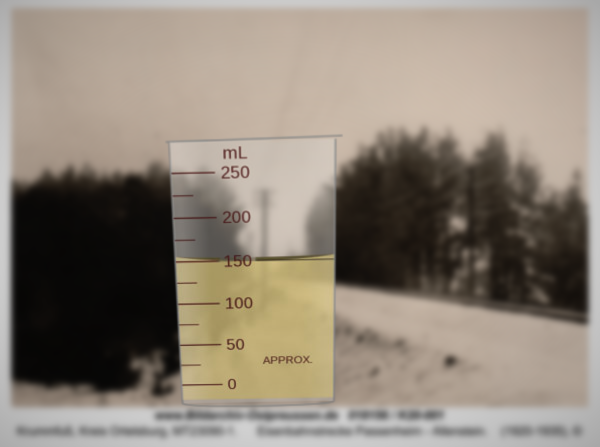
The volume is 150; mL
